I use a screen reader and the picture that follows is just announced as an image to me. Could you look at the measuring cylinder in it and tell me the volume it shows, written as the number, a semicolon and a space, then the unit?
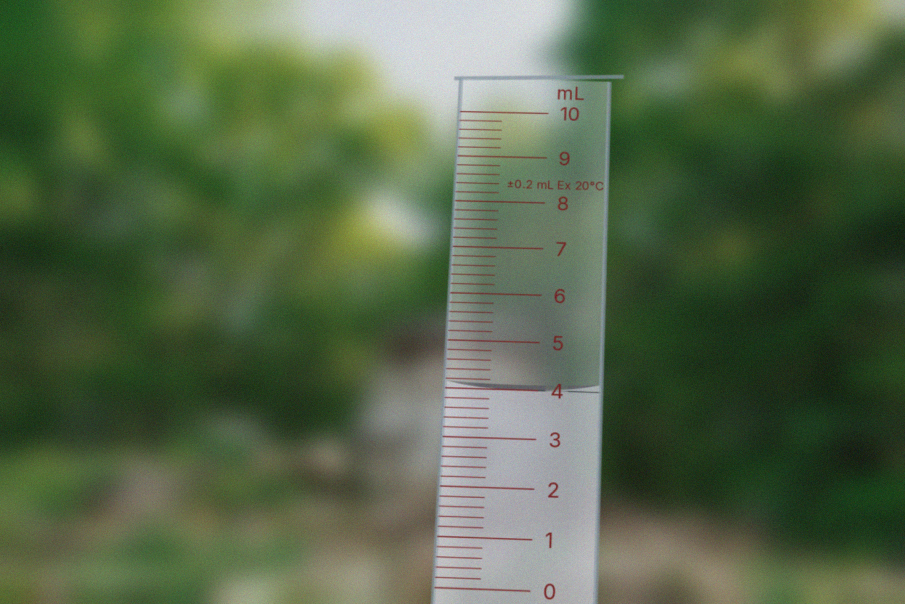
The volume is 4; mL
